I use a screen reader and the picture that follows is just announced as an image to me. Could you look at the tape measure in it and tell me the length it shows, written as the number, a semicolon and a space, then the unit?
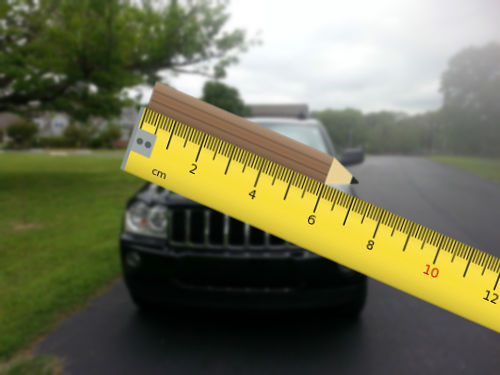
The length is 7; cm
